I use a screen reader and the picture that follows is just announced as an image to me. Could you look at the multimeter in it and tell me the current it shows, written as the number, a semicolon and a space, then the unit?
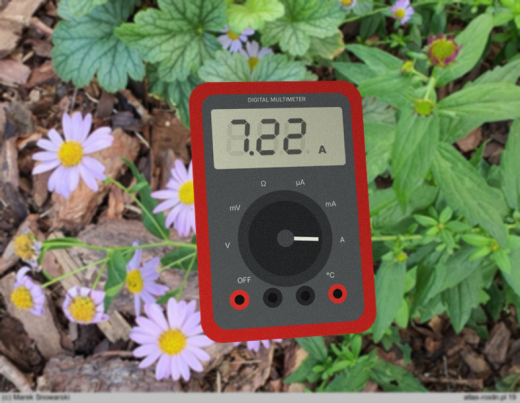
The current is 7.22; A
